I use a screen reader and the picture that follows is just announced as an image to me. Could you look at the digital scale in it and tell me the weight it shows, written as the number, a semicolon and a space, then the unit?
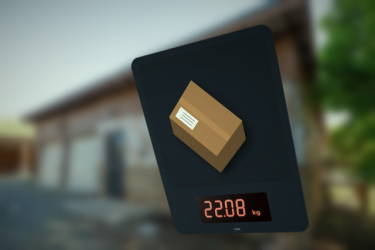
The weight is 22.08; kg
